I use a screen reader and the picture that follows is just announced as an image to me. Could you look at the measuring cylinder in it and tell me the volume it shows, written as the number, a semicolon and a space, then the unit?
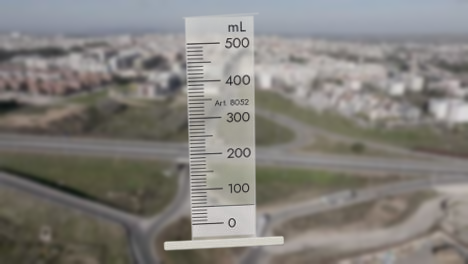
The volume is 50; mL
